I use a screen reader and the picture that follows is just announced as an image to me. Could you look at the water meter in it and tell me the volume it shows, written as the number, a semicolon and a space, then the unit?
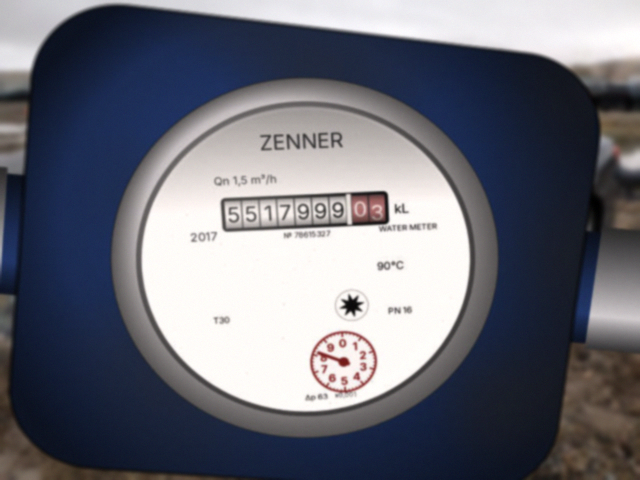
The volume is 5517999.028; kL
